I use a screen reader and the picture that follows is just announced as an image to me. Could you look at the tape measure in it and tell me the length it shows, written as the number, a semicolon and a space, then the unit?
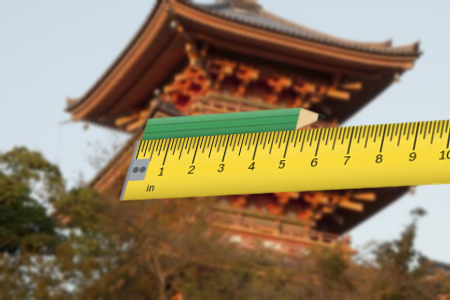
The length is 6; in
